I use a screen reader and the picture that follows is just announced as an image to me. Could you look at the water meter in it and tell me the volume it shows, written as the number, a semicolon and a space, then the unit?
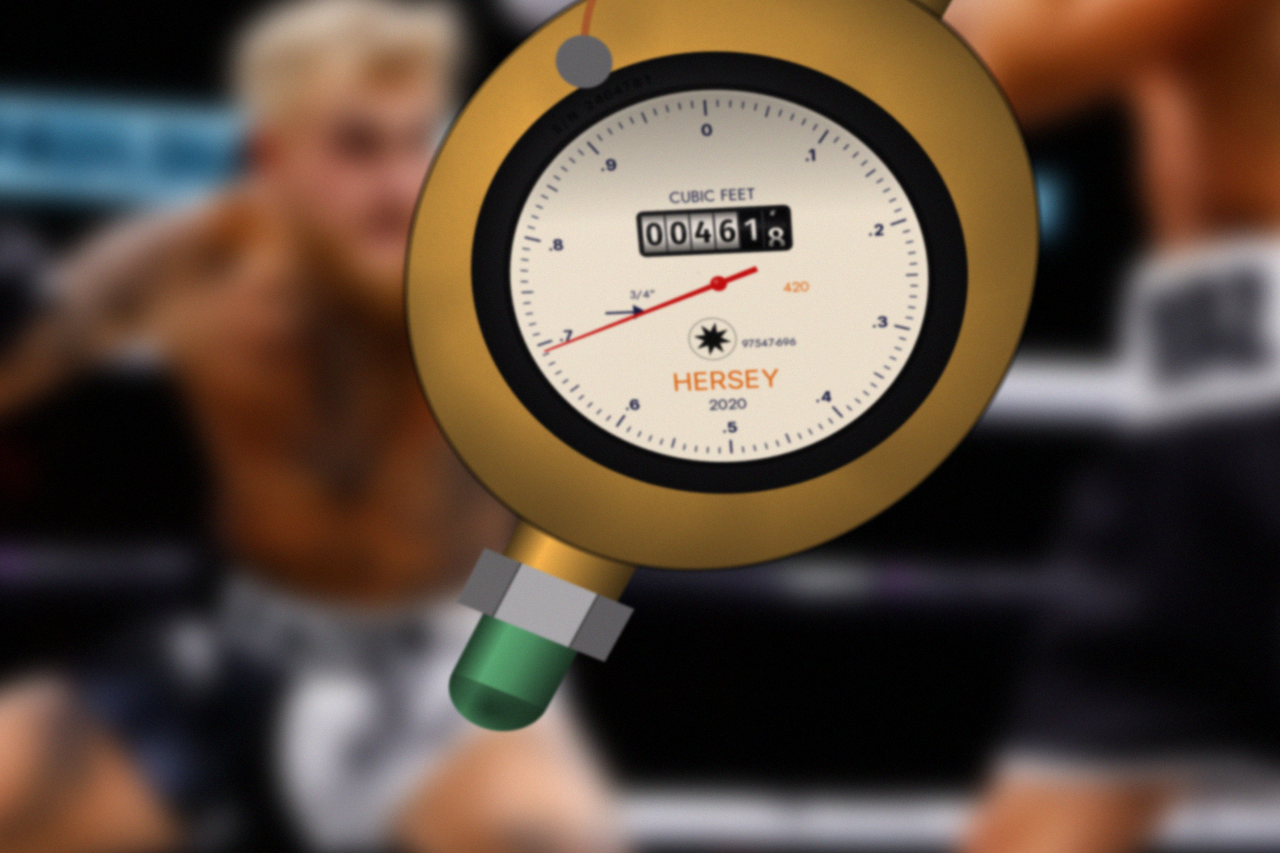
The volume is 4617.69; ft³
